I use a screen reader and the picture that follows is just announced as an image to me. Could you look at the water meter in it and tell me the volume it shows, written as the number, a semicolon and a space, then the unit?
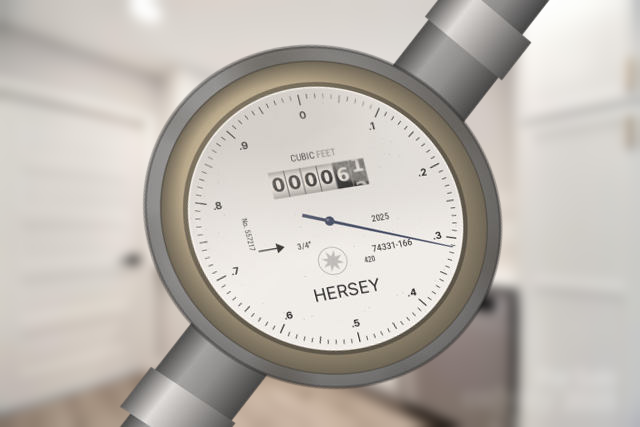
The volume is 61.31; ft³
